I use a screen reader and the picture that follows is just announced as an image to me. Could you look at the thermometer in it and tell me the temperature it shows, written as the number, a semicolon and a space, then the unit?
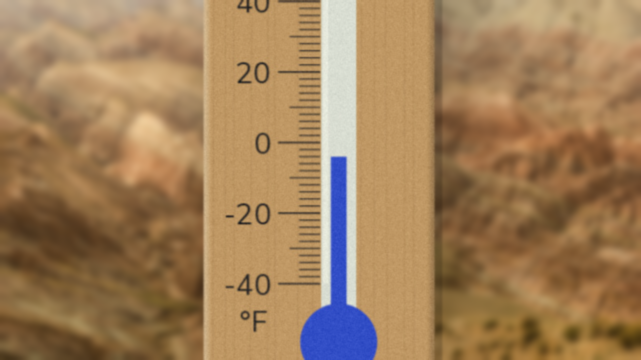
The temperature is -4; °F
